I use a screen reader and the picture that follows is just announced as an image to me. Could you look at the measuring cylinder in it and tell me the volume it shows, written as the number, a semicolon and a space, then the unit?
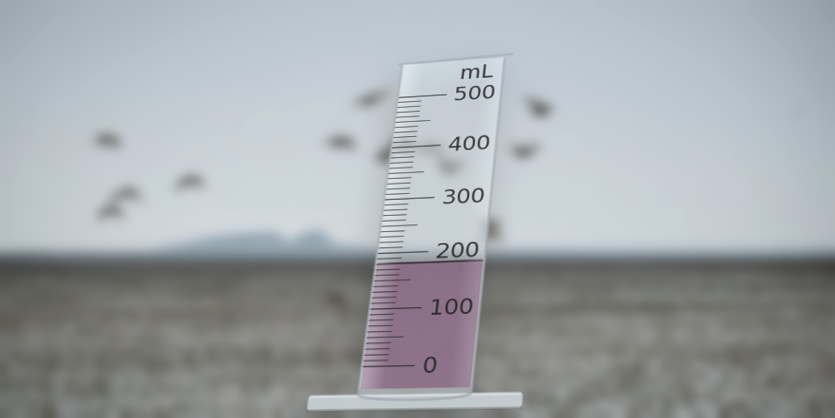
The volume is 180; mL
